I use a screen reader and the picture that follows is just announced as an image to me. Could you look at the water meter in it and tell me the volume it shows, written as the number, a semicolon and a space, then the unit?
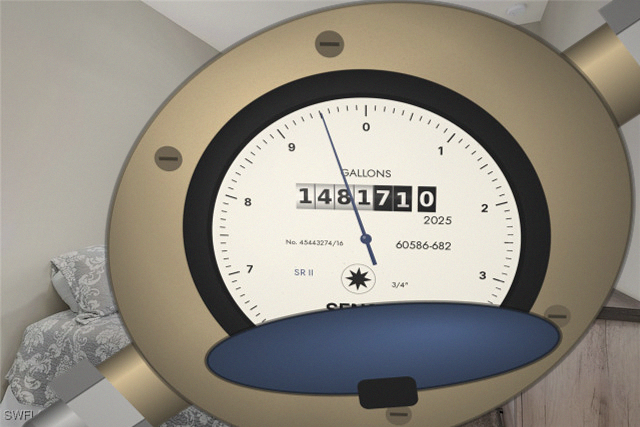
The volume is 1481709.5; gal
